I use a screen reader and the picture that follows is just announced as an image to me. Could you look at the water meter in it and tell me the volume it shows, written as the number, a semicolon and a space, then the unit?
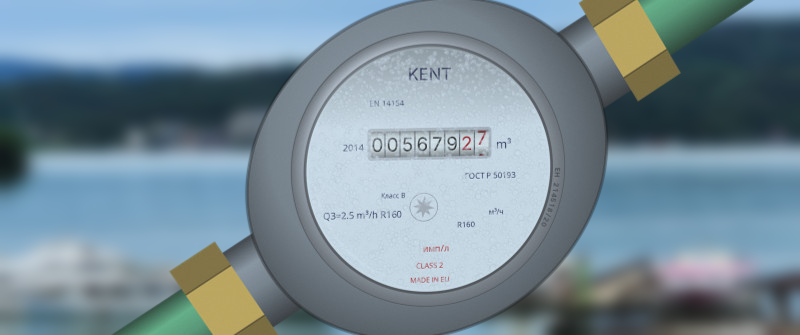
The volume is 5679.27; m³
